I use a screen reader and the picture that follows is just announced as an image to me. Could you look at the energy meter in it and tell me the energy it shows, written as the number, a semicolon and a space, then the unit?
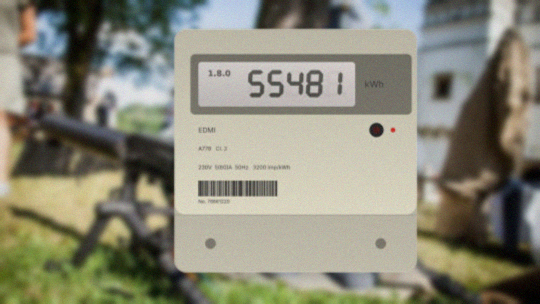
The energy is 55481; kWh
